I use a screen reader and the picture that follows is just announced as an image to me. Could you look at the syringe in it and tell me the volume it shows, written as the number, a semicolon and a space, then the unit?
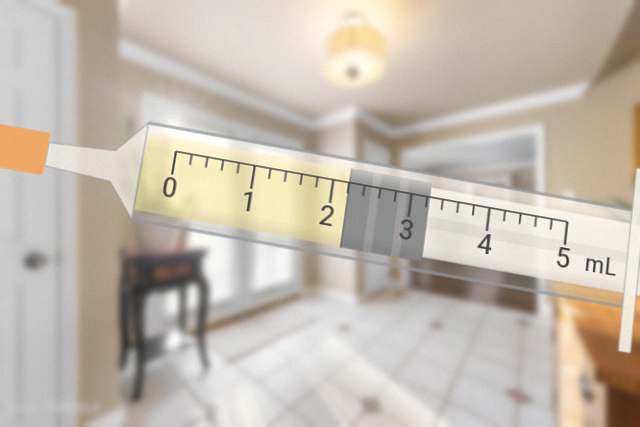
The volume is 2.2; mL
